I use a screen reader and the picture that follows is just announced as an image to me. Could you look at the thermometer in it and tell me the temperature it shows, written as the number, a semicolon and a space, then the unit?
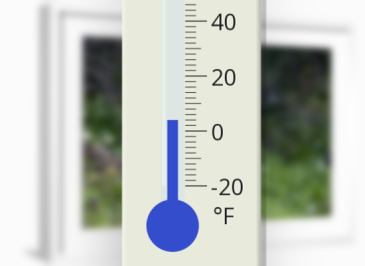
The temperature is 4; °F
